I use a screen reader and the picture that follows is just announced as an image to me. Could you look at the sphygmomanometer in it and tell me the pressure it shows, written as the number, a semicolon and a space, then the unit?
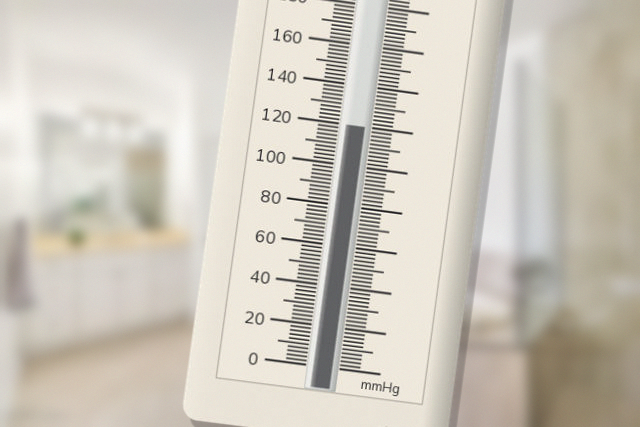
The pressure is 120; mmHg
